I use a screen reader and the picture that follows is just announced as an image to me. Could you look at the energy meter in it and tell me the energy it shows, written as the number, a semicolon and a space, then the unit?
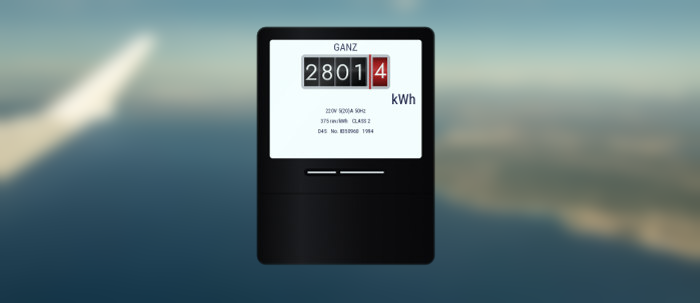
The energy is 2801.4; kWh
